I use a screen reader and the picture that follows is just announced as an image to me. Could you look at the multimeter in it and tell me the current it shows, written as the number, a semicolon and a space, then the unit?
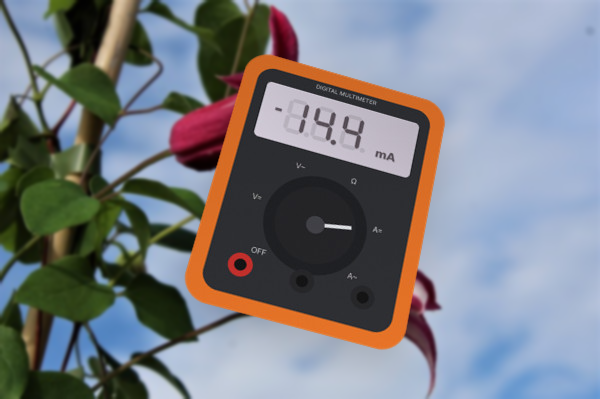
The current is -14.4; mA
